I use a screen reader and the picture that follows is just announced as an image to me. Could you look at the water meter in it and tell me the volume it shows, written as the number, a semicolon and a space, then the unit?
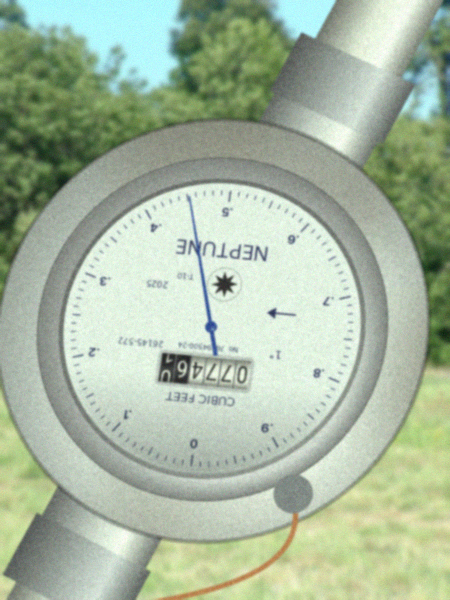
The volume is 77460.45; ft³
